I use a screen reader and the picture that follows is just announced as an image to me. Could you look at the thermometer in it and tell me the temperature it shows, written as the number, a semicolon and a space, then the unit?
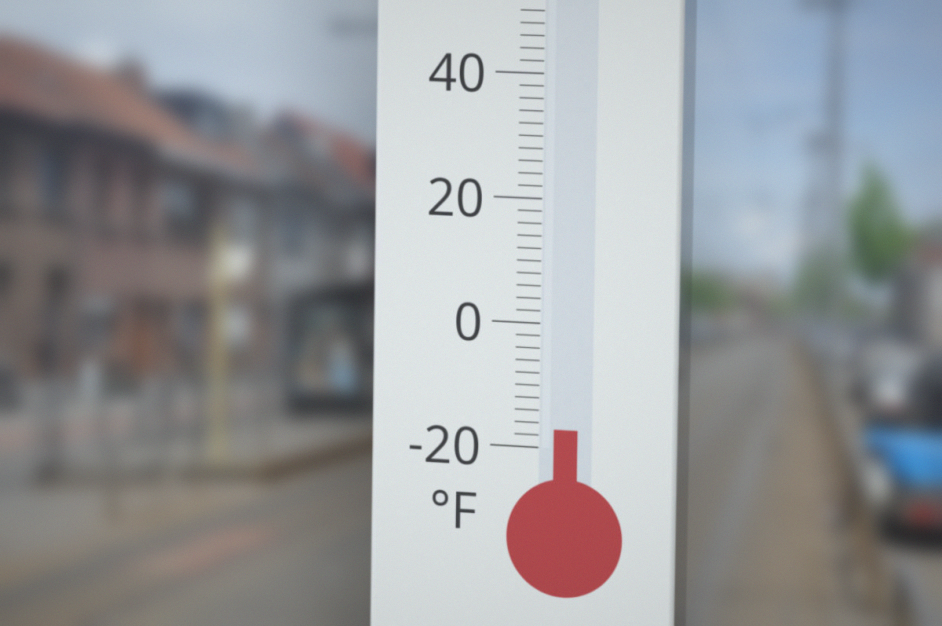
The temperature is -17; °F
